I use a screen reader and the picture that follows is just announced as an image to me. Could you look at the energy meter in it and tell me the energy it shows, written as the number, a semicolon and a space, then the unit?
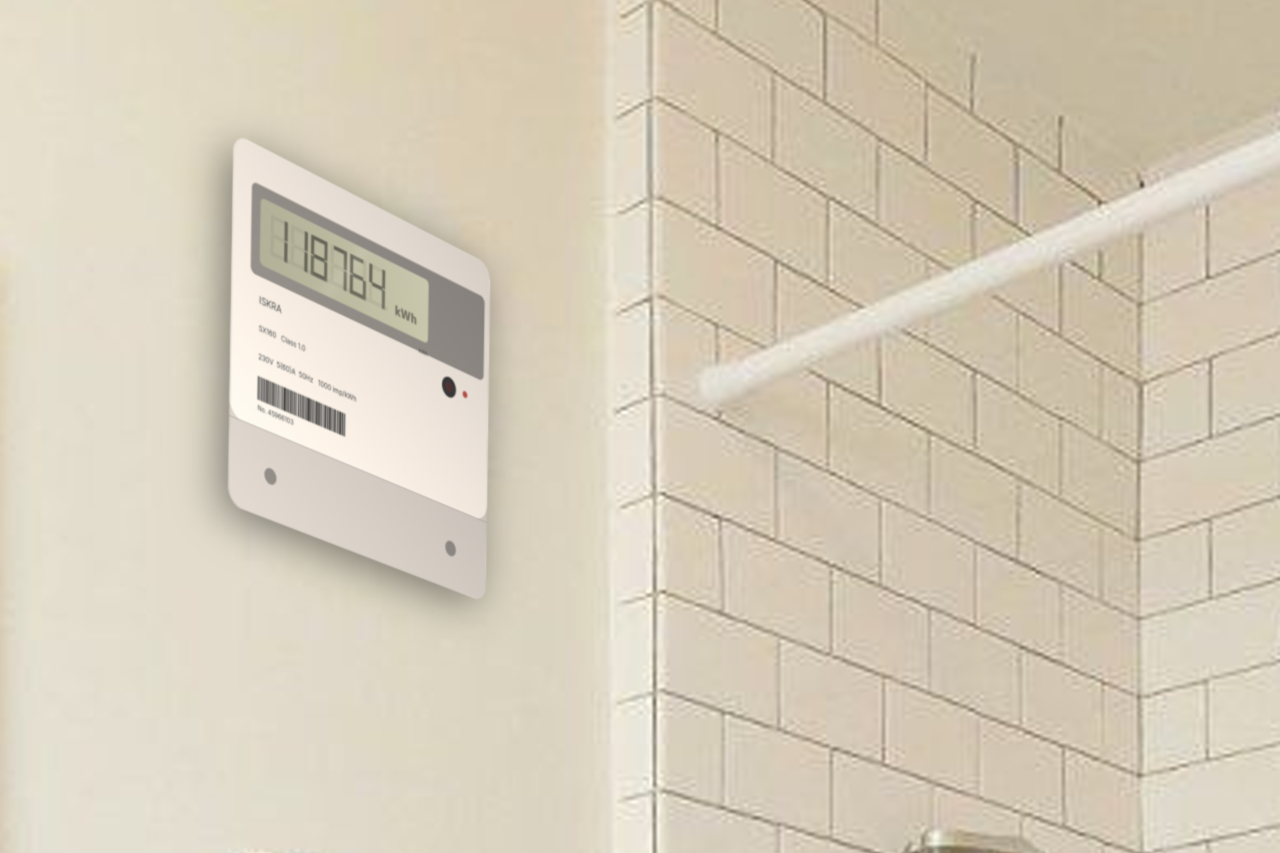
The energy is 118764; kWh
